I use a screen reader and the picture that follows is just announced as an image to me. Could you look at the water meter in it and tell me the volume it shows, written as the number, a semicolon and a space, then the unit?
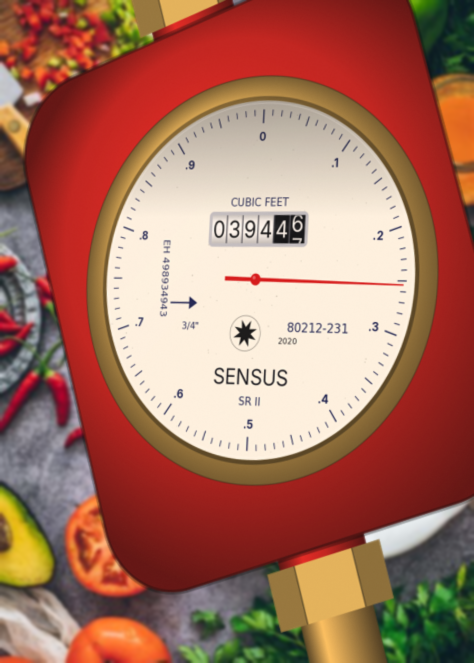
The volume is 39446.25; ft³
